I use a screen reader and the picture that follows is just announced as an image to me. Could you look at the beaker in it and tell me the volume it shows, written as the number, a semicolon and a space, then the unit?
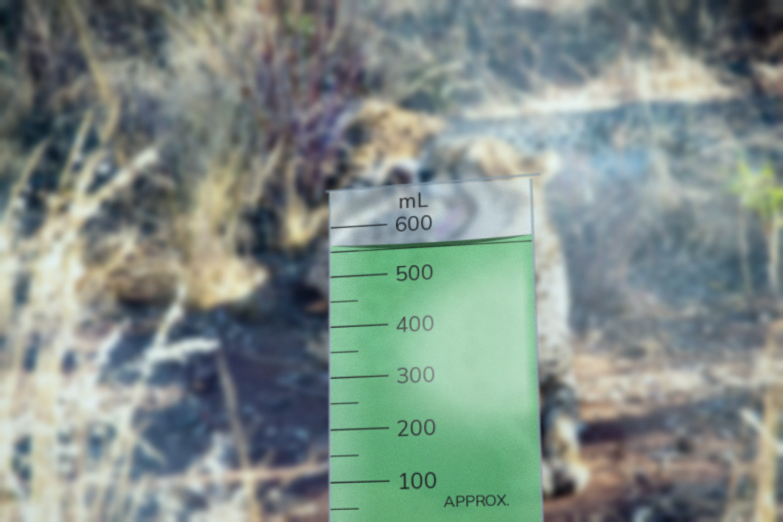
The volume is 550; mL
